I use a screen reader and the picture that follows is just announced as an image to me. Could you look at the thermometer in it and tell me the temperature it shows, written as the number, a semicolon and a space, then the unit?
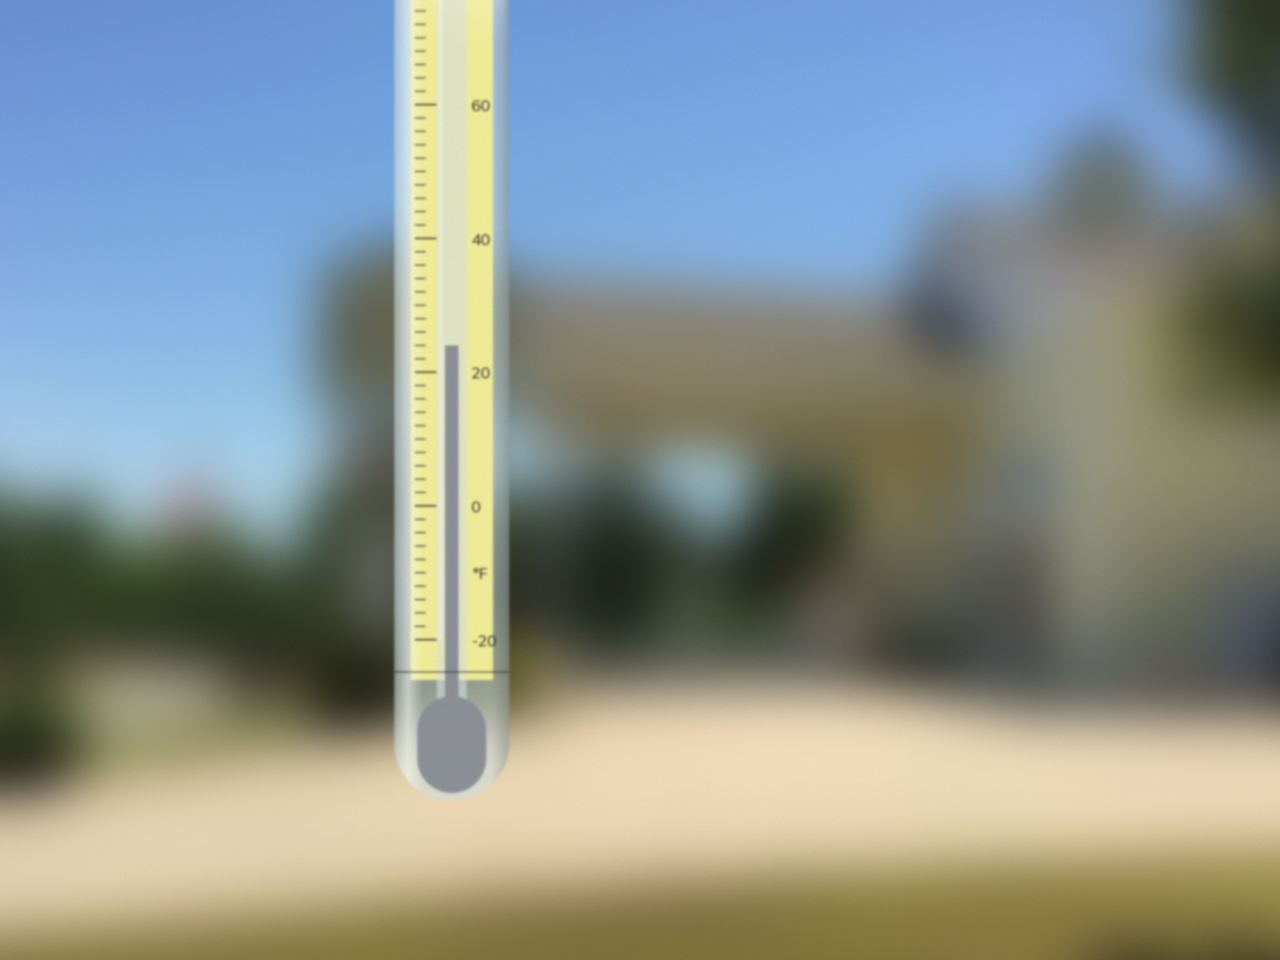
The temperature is 24; °F
